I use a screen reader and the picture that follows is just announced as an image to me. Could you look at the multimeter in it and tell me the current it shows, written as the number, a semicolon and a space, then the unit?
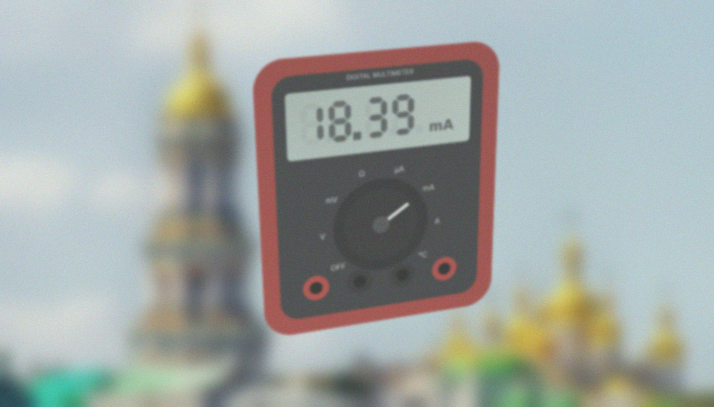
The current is 18.39; mA
